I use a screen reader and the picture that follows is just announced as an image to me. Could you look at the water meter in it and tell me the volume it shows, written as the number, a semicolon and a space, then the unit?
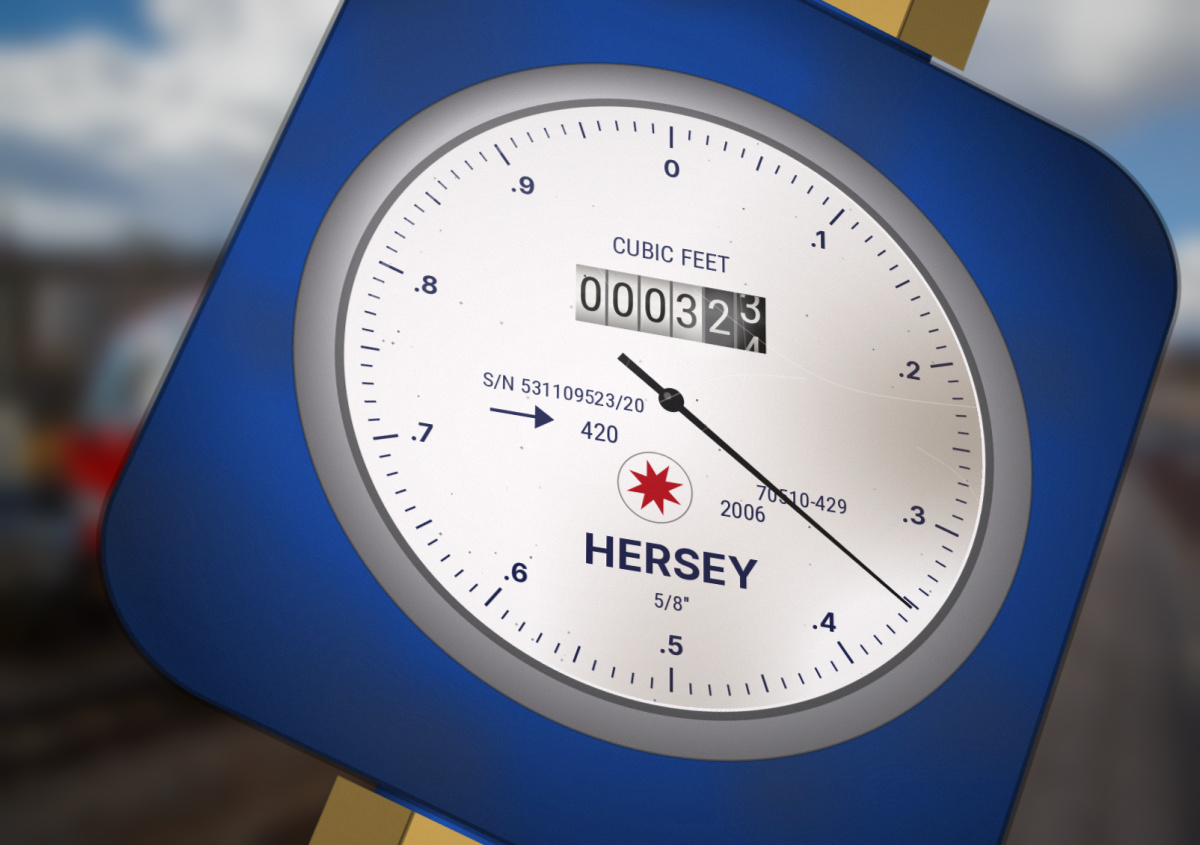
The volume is 323.35; ft³
